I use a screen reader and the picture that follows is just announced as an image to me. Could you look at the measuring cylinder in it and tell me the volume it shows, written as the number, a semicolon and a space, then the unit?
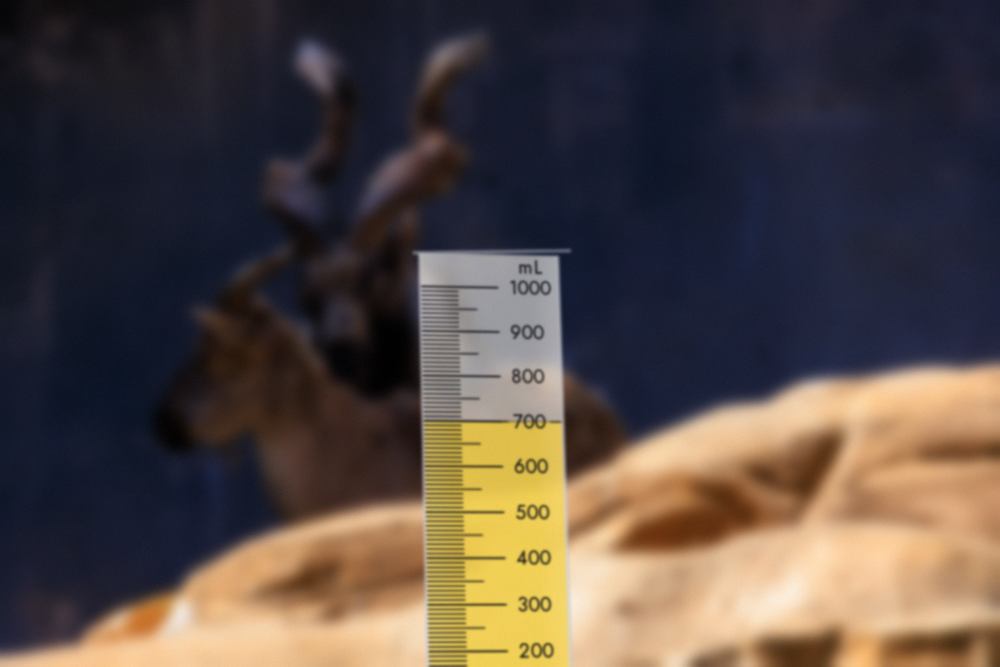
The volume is 700; mL
